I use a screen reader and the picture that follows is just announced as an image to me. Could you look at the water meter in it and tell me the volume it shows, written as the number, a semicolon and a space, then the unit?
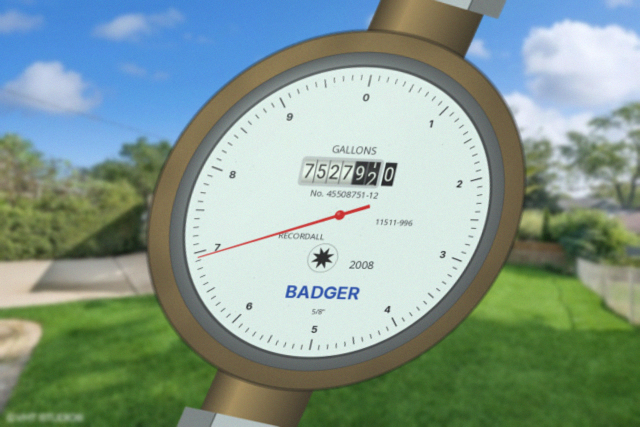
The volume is 7527916.9; gal
